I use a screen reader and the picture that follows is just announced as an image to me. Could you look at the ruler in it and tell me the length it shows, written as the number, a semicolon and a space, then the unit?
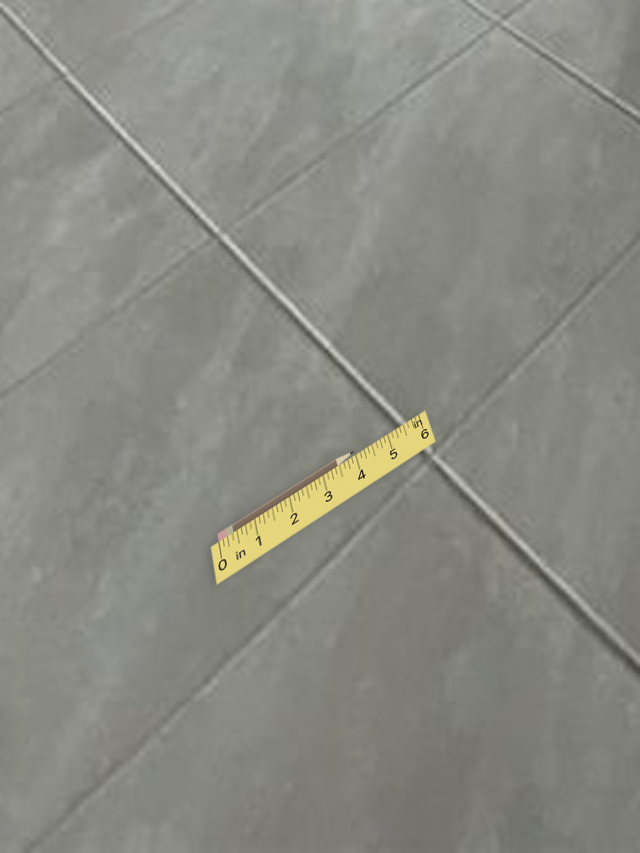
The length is 4; in
